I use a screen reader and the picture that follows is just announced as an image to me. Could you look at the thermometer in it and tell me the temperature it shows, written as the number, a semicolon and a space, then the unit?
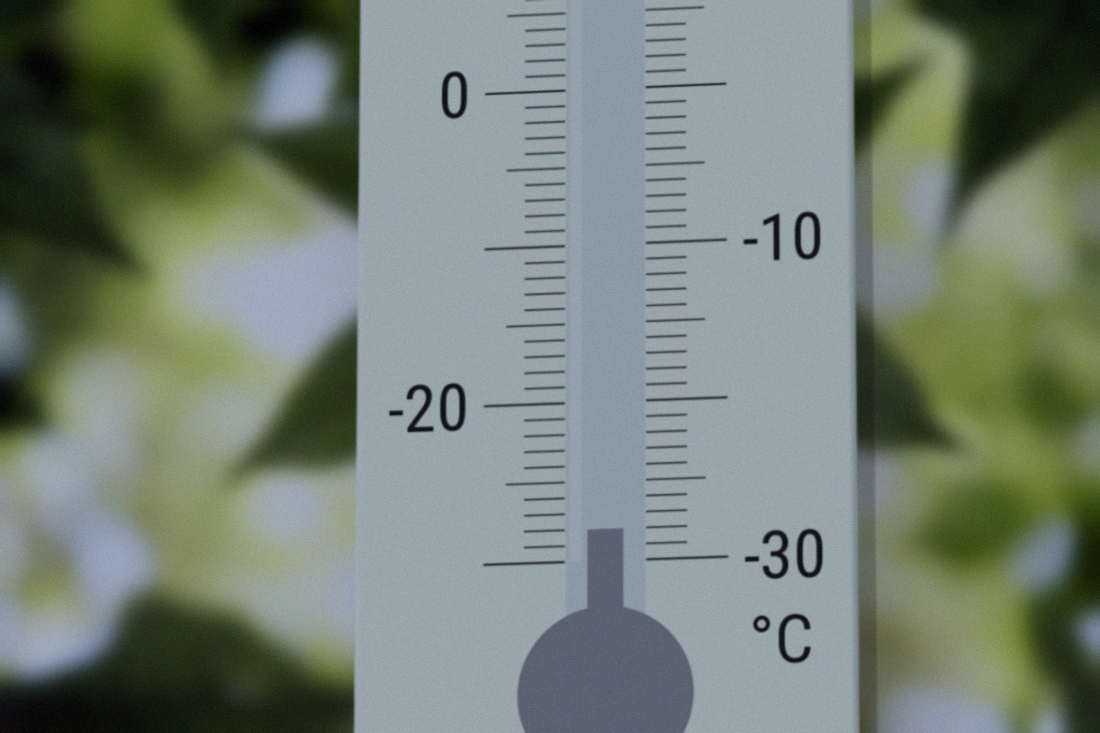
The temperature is -28; °C
